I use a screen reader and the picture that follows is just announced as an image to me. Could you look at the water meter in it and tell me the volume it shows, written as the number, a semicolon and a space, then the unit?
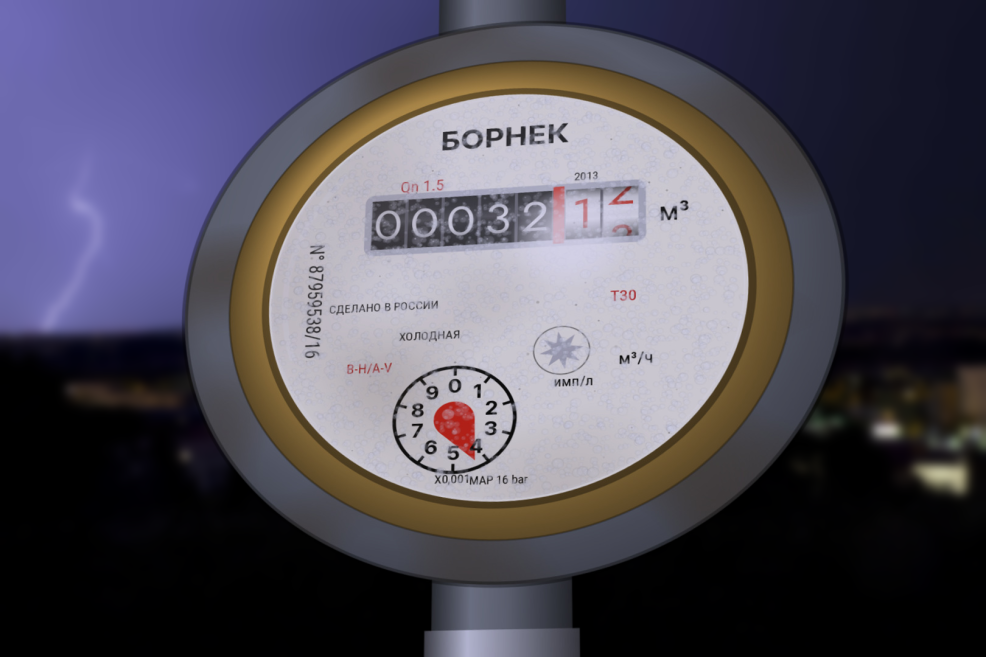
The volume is 32.124; m³
